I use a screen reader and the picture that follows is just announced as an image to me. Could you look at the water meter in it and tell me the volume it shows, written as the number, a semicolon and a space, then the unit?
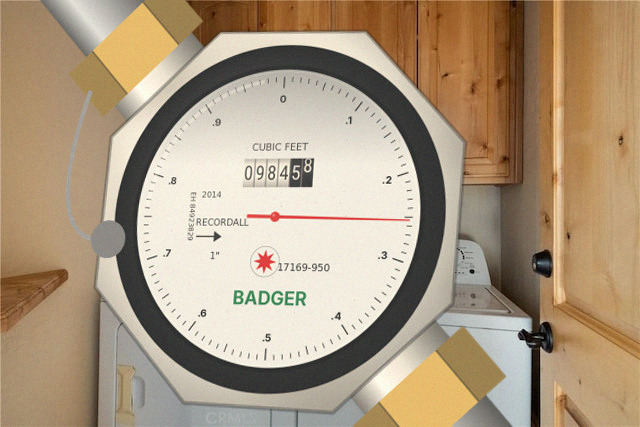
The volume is 98458.25; ft³
